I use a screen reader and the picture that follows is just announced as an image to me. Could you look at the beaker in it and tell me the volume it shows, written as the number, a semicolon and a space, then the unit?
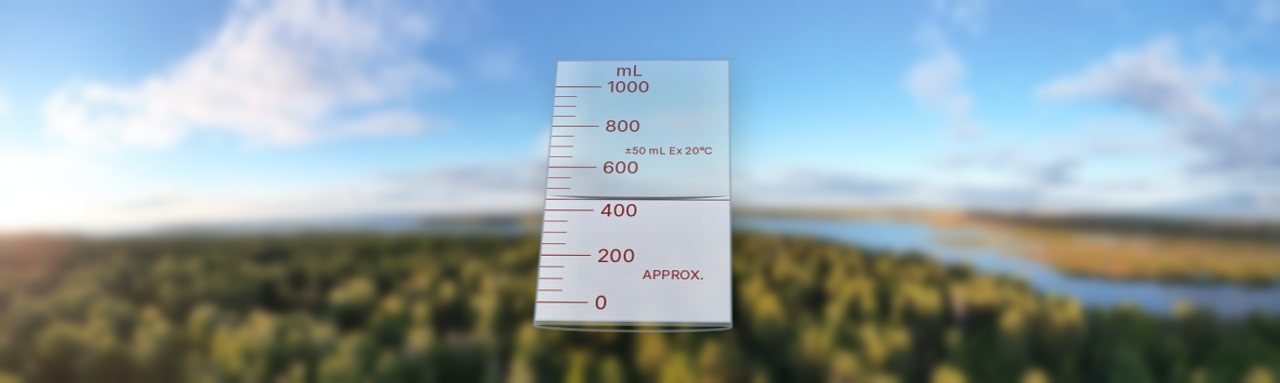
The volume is 450; mL
